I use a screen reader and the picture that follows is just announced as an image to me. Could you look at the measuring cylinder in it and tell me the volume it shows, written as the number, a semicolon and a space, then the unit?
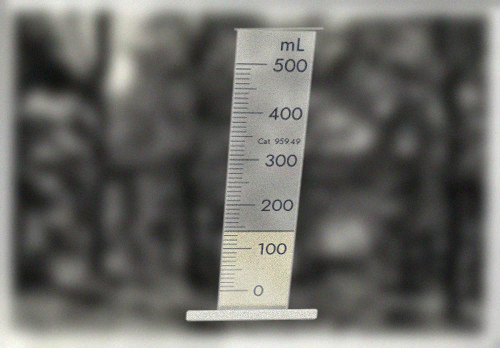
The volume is 140; mL
